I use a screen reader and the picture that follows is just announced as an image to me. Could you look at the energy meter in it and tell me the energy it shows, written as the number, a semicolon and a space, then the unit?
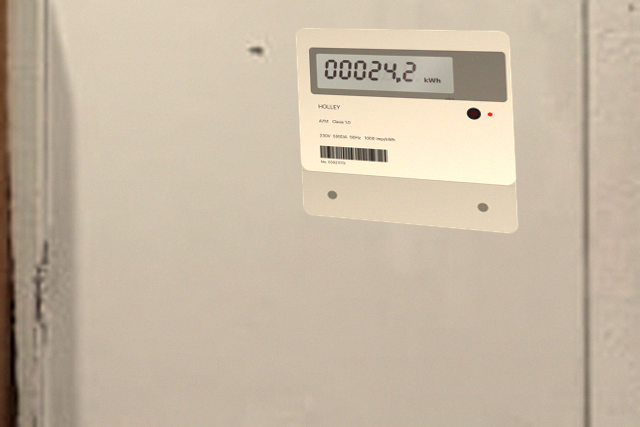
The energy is 24.2; kWh
